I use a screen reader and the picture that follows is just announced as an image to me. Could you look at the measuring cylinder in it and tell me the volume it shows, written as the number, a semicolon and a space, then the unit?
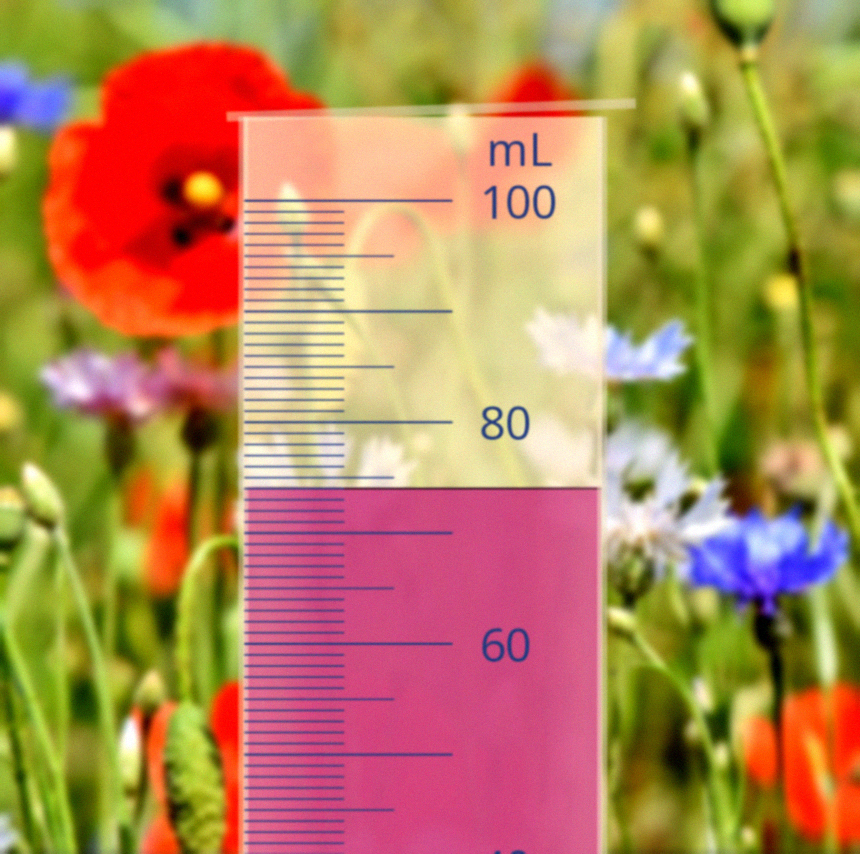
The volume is 74; mL
